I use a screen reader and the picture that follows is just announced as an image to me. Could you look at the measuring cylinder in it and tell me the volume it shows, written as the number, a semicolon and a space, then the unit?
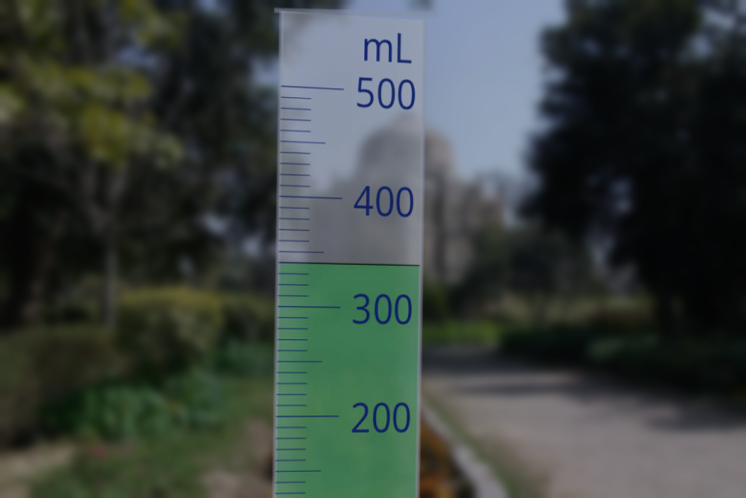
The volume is 340; mL
